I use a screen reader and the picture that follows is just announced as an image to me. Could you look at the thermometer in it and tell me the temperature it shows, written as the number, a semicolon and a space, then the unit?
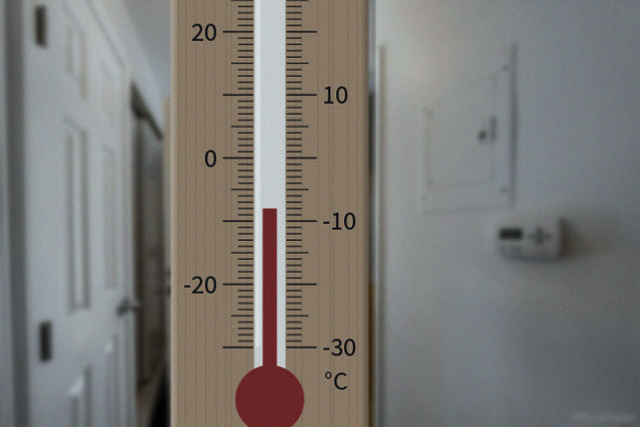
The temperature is -8; °C
